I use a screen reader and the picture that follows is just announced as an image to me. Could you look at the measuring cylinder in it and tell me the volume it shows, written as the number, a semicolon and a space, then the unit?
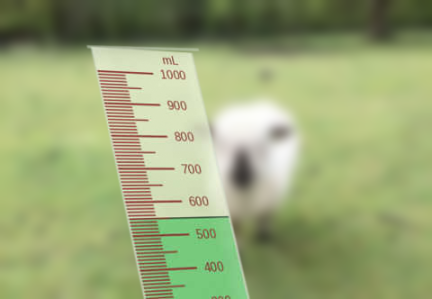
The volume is 550; mL
